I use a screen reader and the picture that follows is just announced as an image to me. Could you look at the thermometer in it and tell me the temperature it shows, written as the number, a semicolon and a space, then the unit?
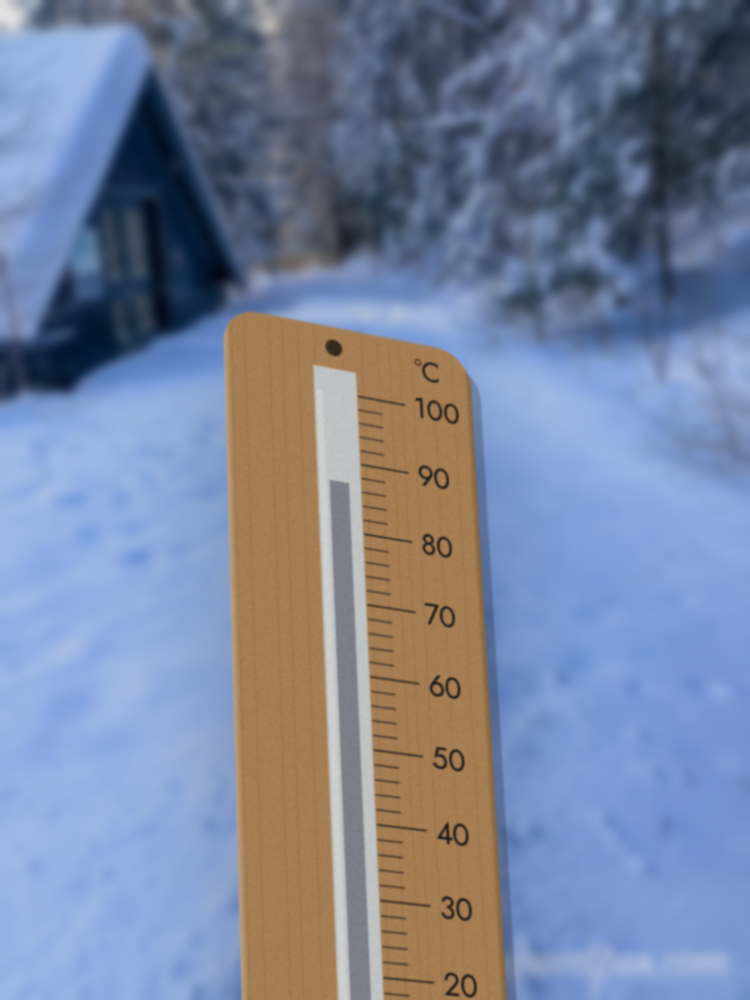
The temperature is 87; °C
